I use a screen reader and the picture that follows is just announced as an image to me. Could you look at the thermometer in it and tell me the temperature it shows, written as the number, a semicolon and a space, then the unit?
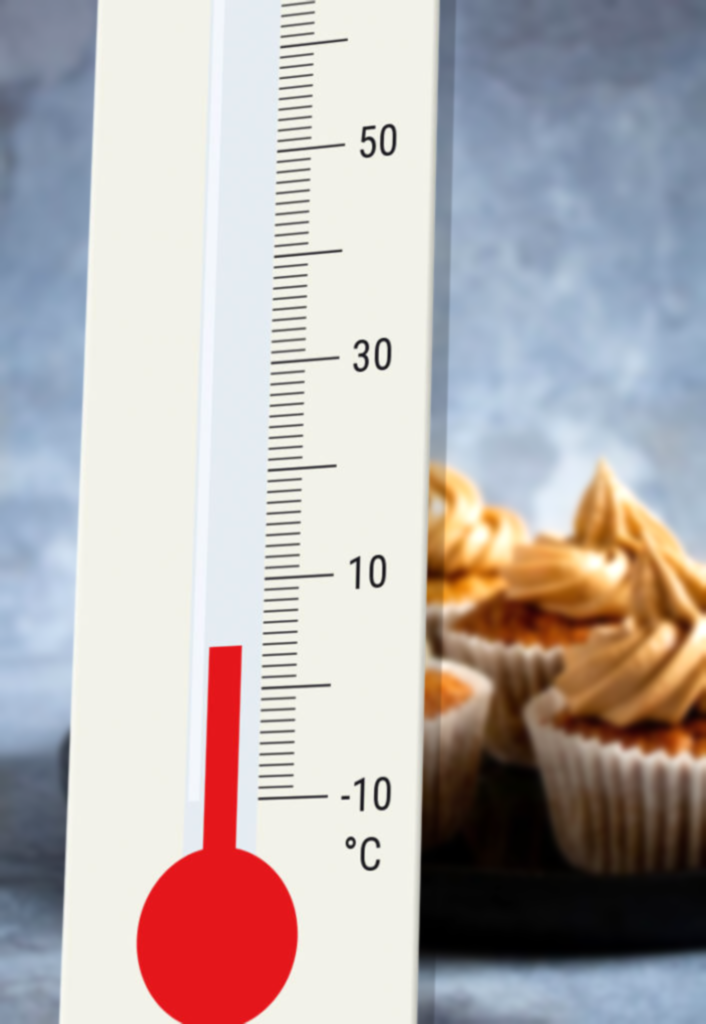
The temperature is 4; °C
